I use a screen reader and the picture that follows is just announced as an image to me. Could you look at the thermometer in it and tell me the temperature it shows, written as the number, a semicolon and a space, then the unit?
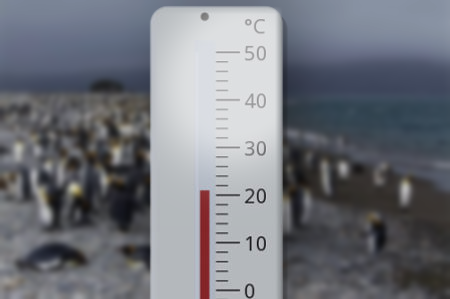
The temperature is 21; °C
